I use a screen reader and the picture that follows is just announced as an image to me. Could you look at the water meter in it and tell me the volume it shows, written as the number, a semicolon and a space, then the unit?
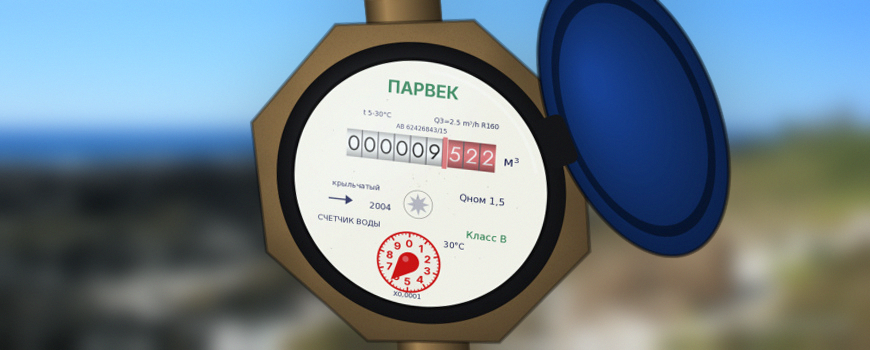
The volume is 9.5226; m³
